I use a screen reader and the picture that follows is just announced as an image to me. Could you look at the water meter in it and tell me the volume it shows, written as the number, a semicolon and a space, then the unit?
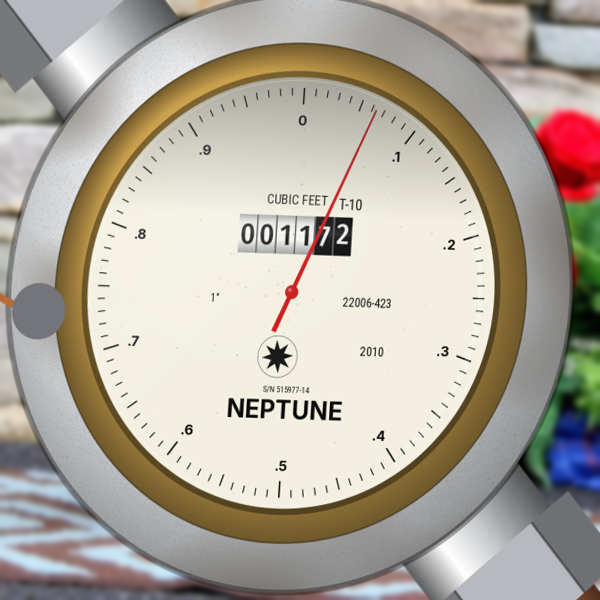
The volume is 1172.06; ft³
